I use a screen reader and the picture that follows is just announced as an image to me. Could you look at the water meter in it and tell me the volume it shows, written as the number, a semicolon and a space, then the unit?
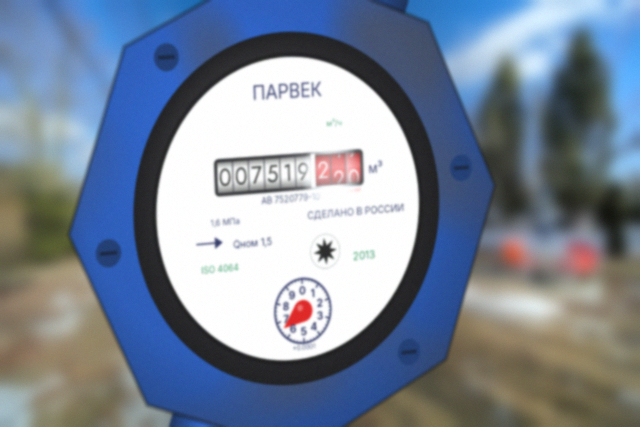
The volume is 7519.2196; m³
